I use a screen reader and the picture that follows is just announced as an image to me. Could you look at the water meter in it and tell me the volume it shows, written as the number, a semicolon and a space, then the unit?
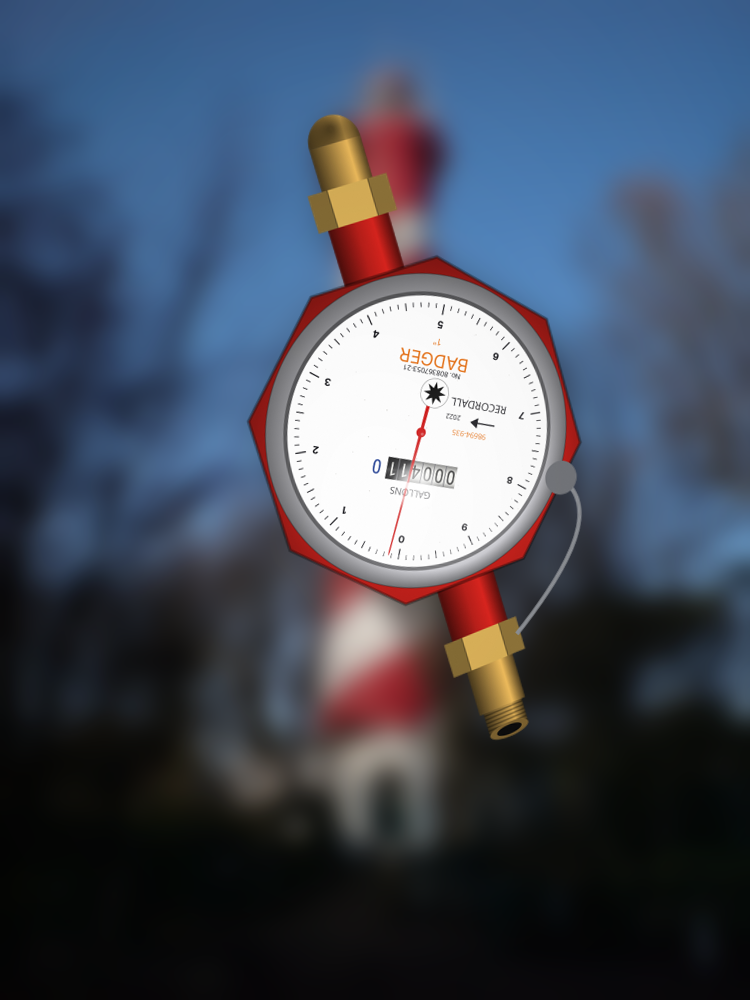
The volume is 4110.1; gal
